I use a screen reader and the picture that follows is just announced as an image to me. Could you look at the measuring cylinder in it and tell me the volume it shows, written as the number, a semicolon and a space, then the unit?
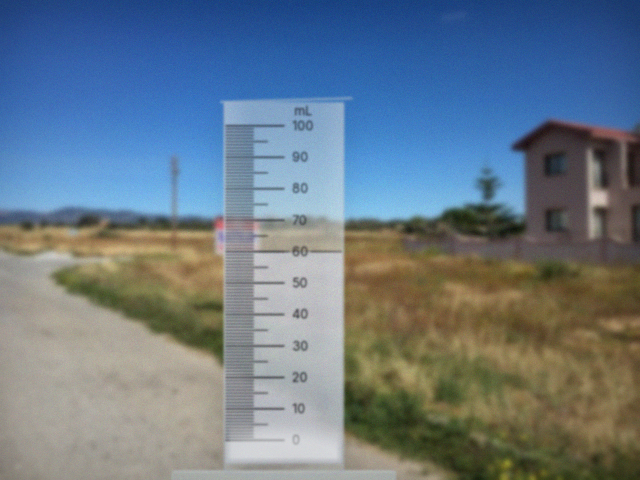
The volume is 60; mL
